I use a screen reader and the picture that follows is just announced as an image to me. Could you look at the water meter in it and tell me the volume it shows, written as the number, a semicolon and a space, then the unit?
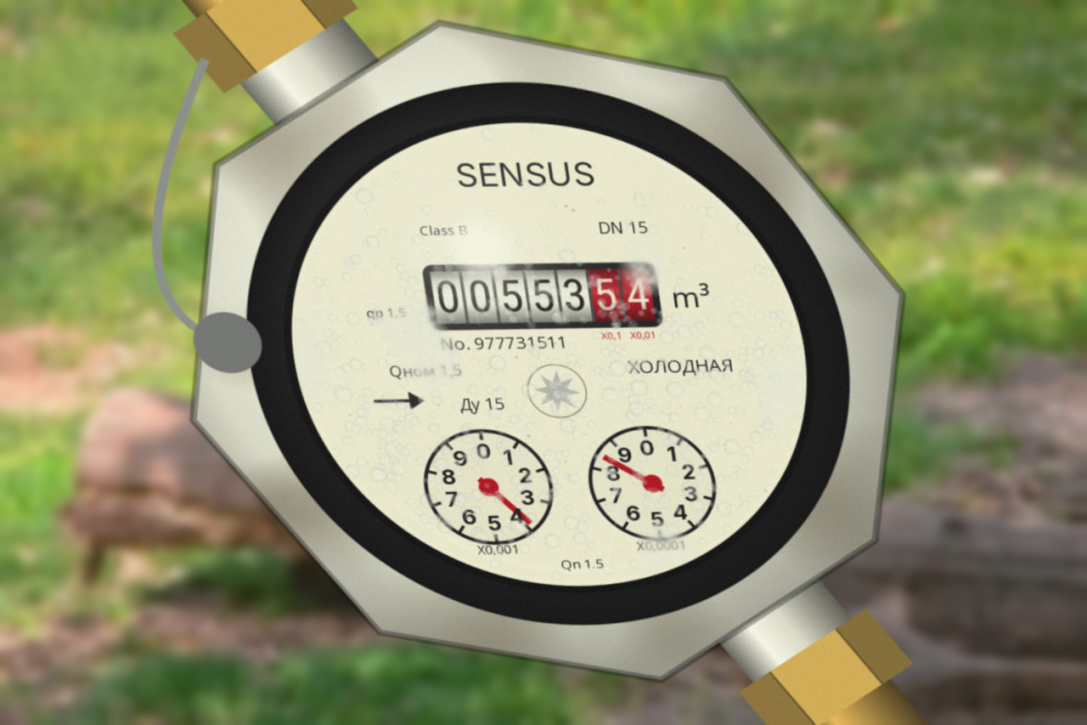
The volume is 553.5438; m³
